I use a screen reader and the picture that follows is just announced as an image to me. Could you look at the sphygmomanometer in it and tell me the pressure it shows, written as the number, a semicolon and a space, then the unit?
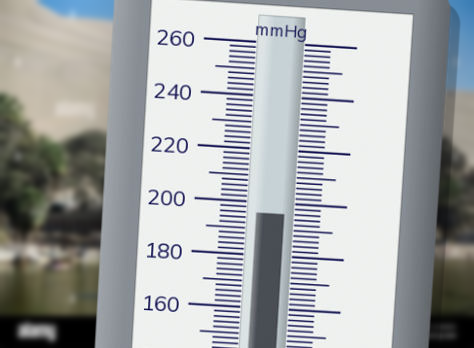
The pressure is 196; mmHg
